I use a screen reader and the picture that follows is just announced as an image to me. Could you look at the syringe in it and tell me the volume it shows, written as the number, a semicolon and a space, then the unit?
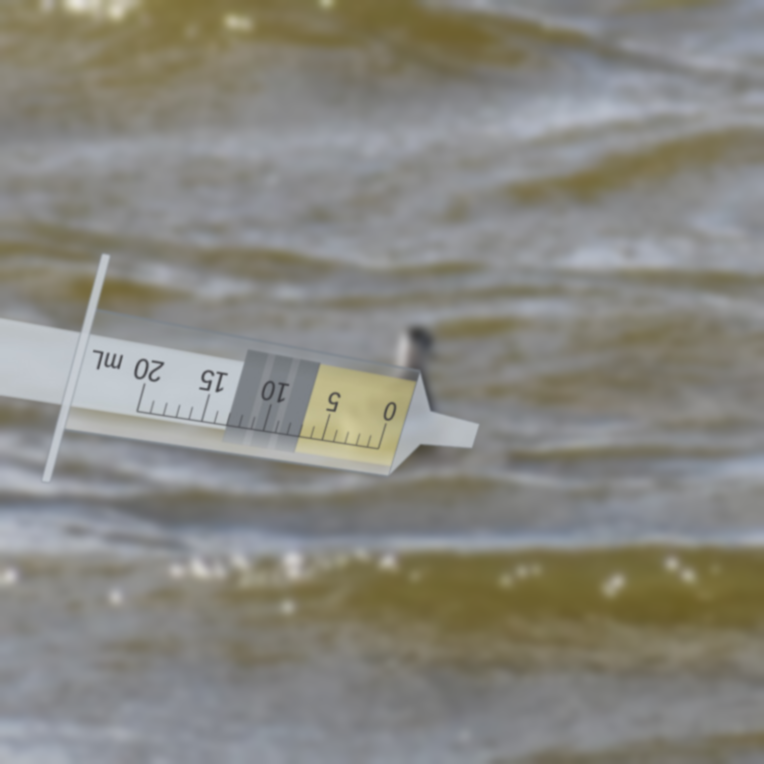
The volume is 7; mL
